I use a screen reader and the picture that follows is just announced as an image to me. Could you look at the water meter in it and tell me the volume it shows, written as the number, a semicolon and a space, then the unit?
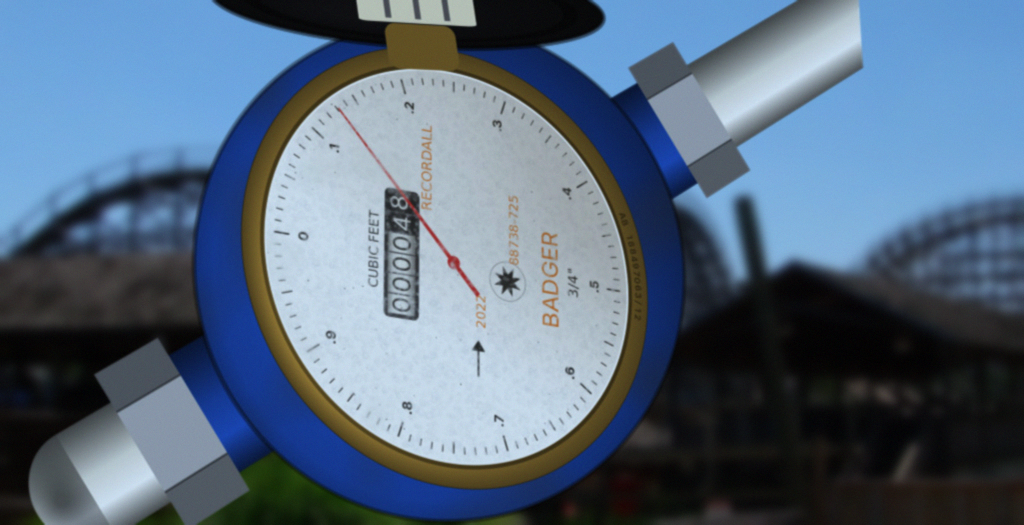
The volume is 48.13; ft³
